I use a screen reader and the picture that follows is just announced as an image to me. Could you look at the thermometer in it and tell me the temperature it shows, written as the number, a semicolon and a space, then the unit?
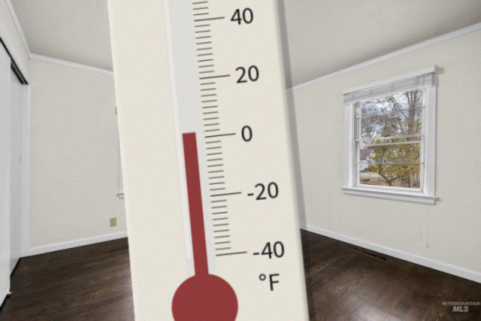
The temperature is 2; °F
